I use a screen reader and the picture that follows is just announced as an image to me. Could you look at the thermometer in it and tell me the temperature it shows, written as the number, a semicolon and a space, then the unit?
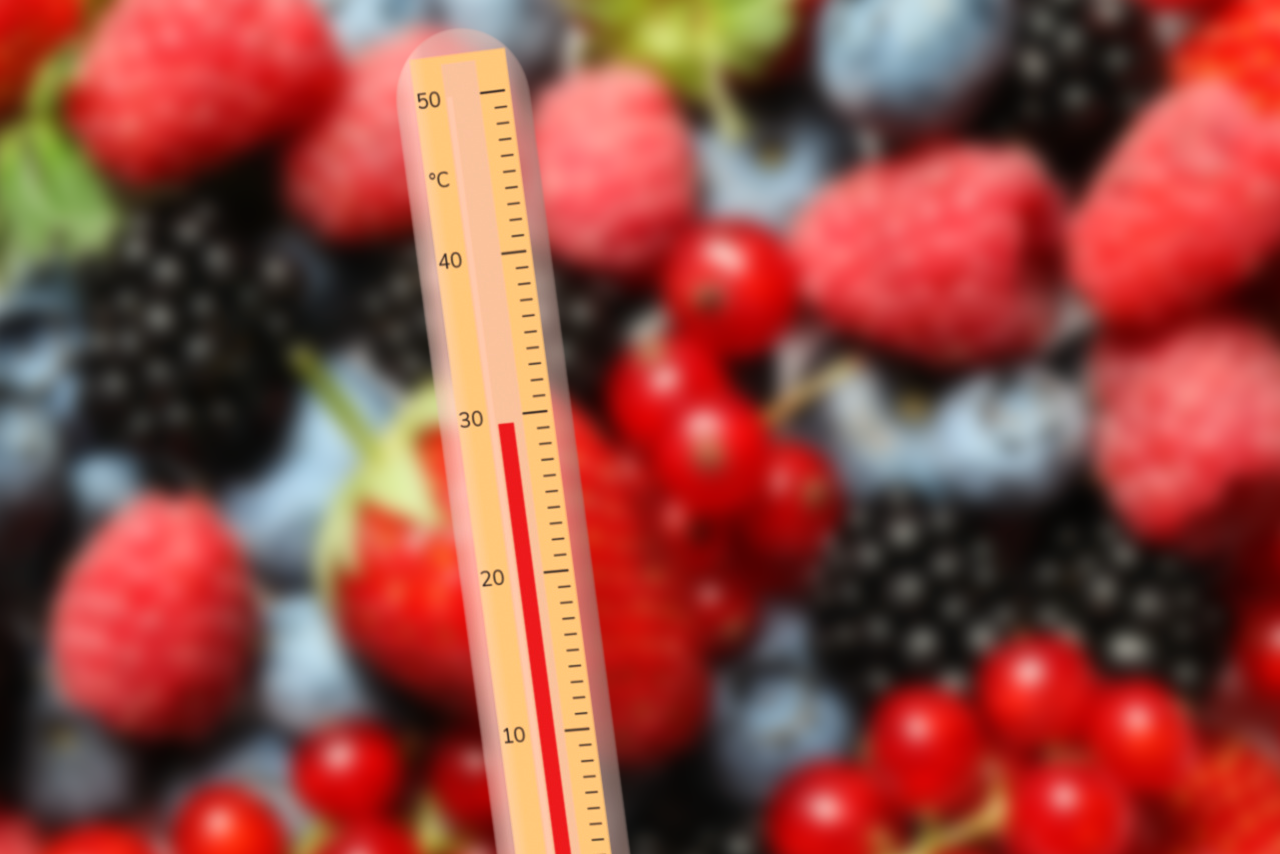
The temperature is 29.5; °C
